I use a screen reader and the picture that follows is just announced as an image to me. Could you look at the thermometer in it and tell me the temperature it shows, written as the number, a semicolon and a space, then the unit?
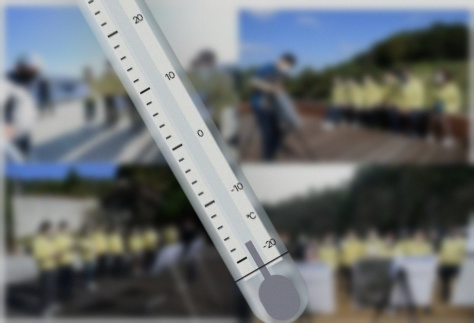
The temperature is -18; °C
